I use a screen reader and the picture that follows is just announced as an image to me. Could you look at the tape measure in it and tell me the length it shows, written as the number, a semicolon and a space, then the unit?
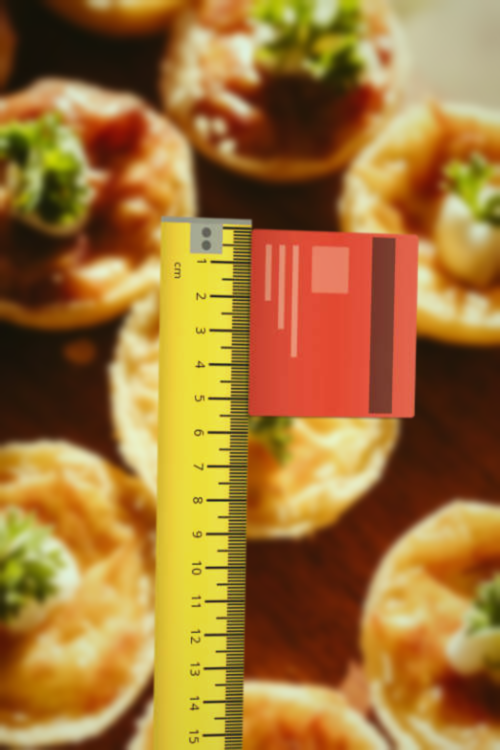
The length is 5.5; cm
